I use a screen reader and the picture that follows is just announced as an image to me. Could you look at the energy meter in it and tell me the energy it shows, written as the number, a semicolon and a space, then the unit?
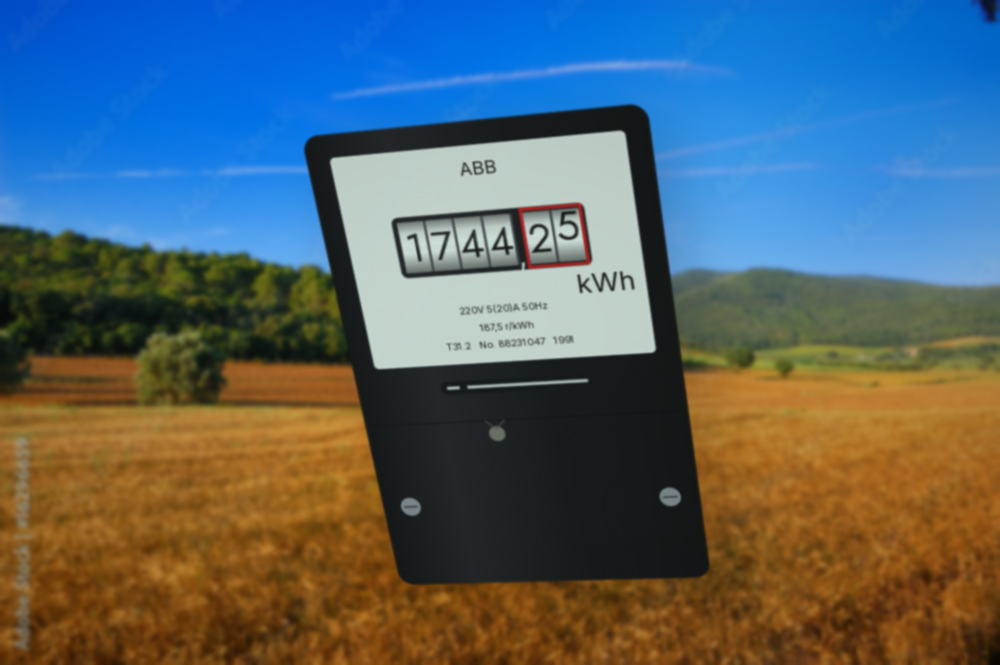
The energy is 1744.25; kWh
